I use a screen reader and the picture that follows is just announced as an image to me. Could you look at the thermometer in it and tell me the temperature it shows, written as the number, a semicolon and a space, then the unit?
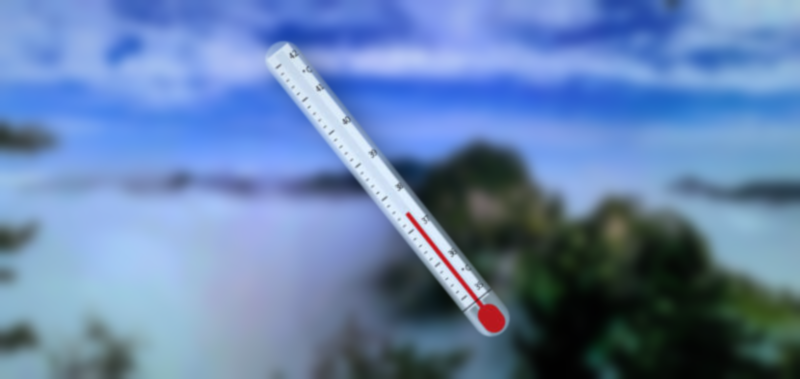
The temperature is 37.4; °C
